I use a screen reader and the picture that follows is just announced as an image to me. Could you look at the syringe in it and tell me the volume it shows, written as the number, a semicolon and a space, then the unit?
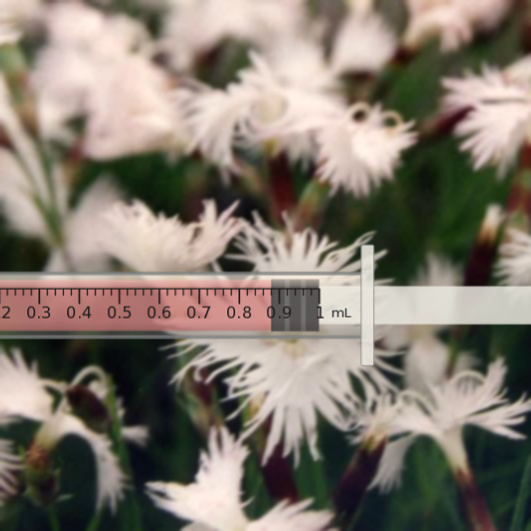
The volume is 0.88; mL
